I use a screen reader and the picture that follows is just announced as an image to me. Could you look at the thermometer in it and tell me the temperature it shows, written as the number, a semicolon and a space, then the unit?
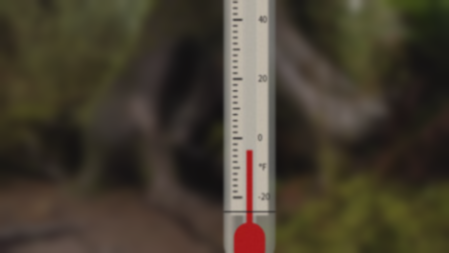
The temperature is -4; °F
